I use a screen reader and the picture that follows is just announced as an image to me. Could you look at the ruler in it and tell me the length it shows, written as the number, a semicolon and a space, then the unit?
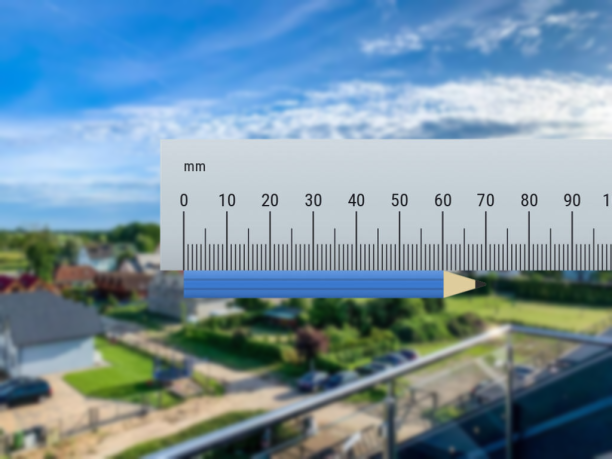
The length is 70; mm
